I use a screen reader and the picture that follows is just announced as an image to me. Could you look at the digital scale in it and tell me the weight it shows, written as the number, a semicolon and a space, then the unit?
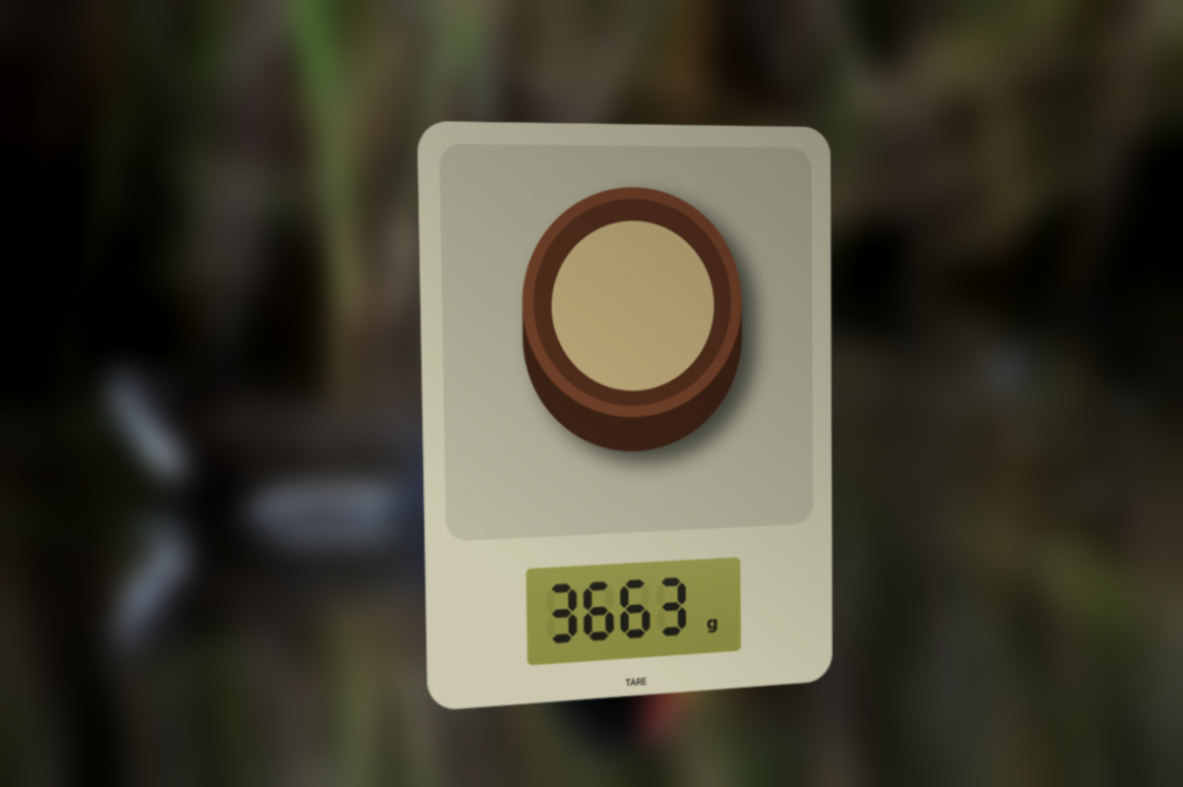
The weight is 3663; g
